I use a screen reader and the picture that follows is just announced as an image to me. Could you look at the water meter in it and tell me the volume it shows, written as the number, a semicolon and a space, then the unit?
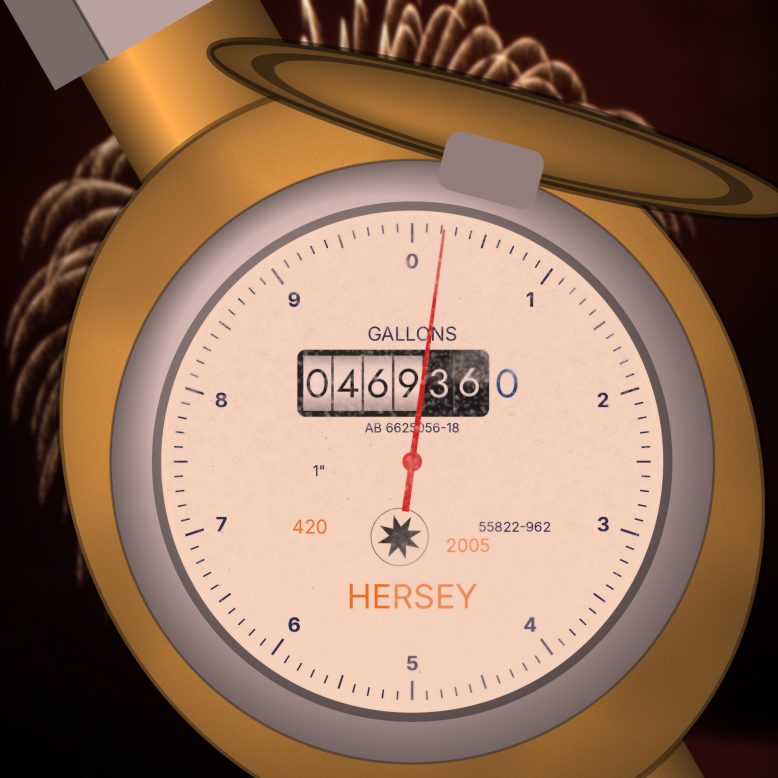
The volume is 469360.2; gal
